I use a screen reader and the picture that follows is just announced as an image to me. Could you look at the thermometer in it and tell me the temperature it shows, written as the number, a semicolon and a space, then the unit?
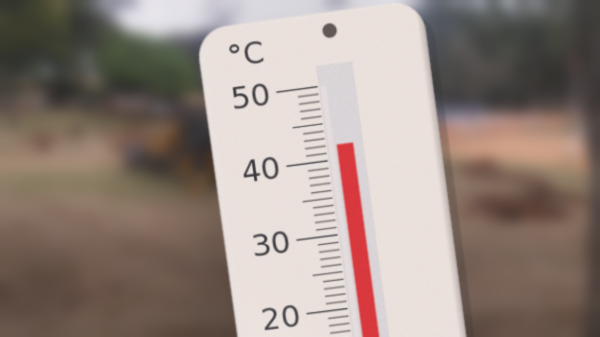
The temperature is 42; °C
